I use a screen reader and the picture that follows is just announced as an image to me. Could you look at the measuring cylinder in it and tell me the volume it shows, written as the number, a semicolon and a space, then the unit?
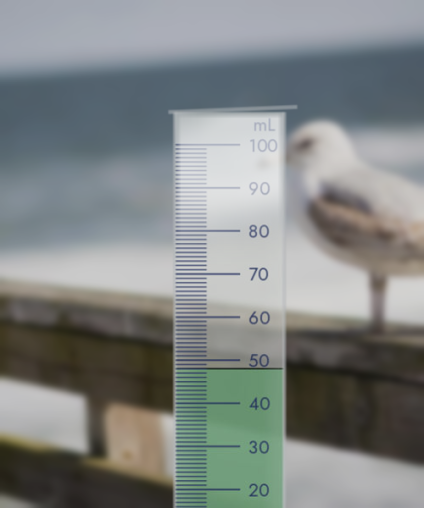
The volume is 48; mL
